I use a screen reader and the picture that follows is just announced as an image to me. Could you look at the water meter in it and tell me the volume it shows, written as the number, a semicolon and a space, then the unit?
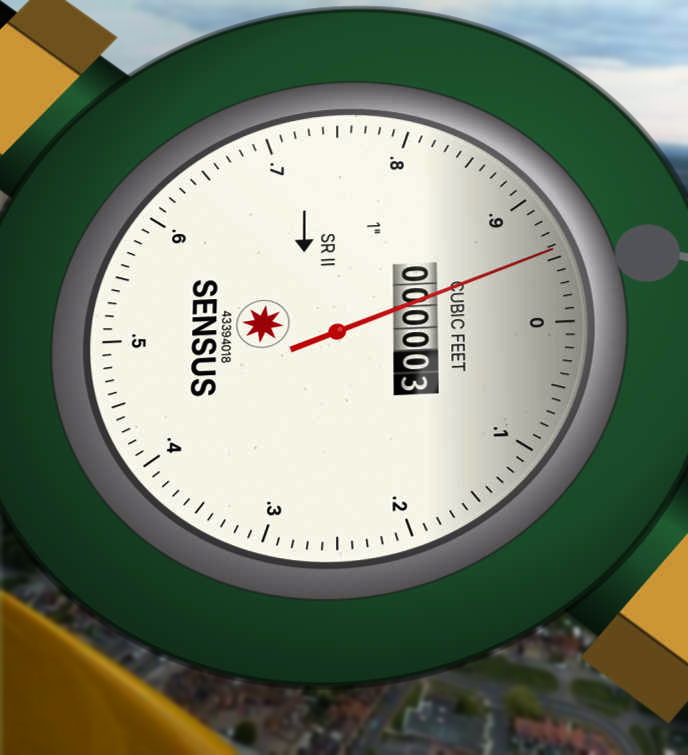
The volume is 2.94; ft³
